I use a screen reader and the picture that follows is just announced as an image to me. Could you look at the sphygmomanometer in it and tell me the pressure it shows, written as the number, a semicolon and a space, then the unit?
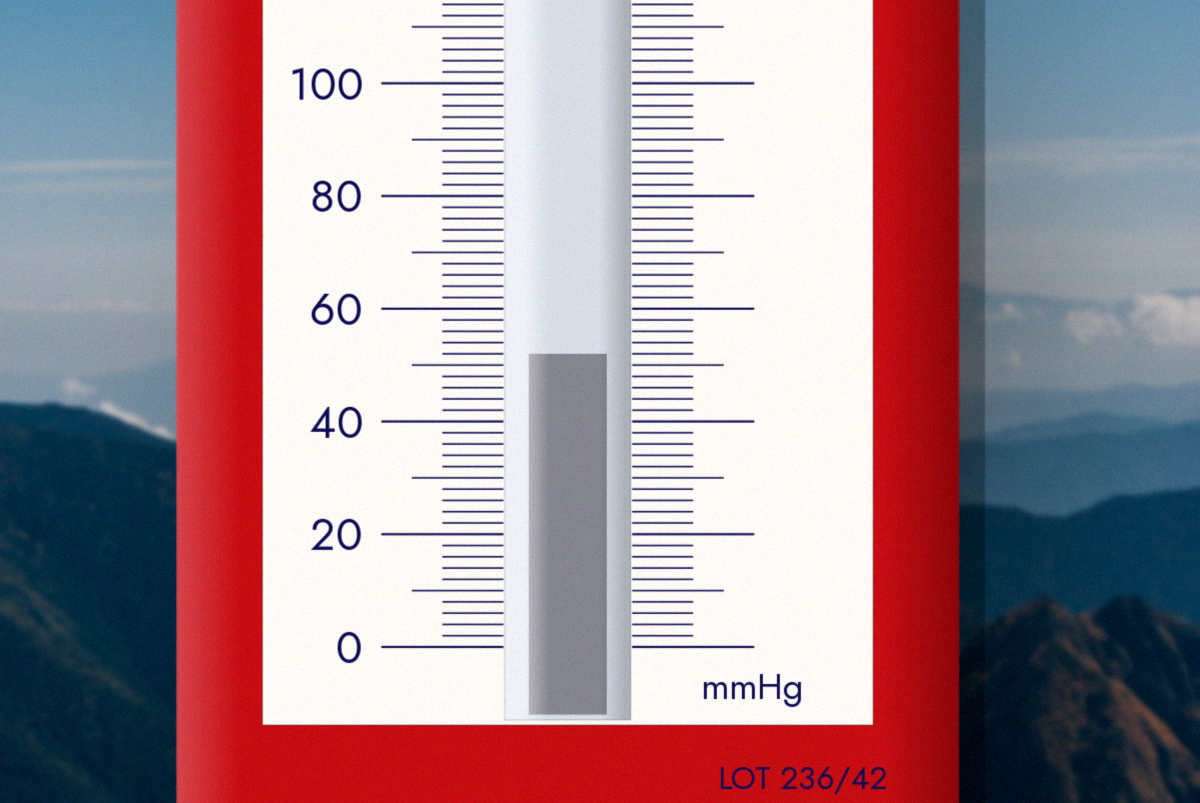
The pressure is 52; mmHg
